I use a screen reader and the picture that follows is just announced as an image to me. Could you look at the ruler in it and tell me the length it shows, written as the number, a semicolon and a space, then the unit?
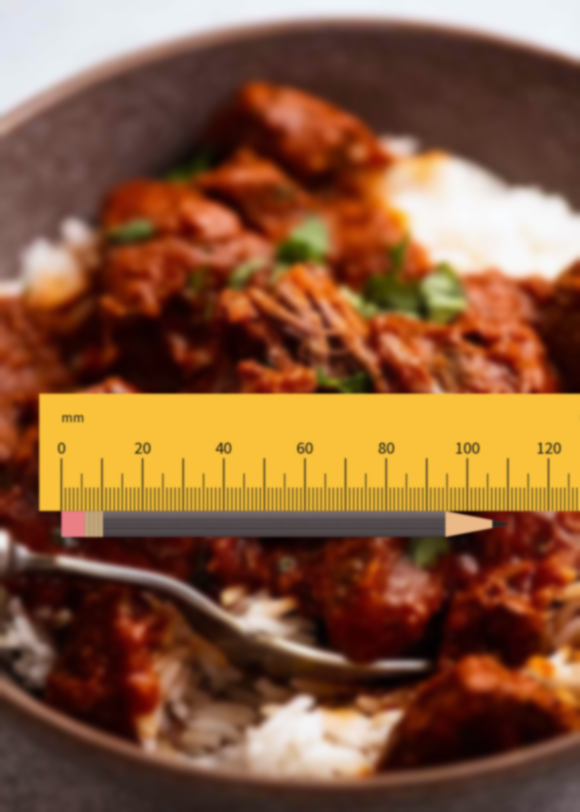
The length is 110; mm
